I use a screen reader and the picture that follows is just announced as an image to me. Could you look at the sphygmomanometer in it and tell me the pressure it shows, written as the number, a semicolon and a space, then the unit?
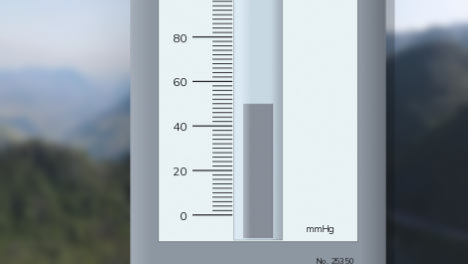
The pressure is 50; mmHg
